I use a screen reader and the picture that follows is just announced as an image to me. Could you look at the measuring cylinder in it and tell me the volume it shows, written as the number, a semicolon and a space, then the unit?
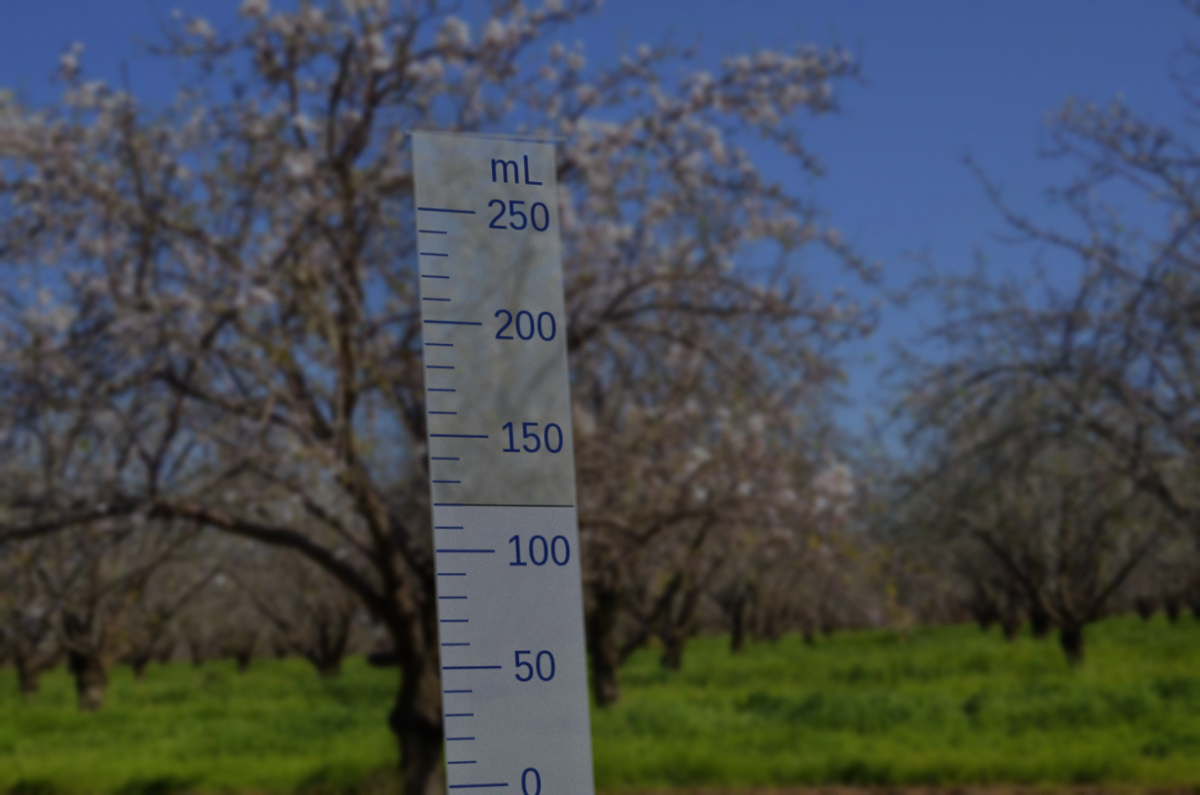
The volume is 120; mL
